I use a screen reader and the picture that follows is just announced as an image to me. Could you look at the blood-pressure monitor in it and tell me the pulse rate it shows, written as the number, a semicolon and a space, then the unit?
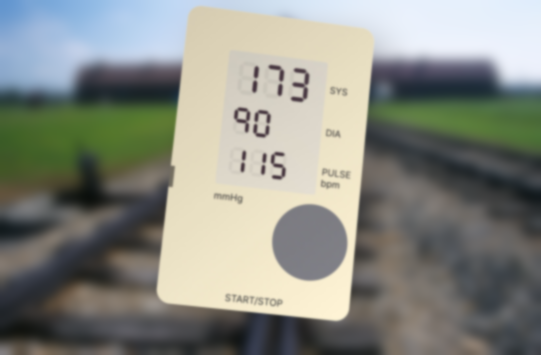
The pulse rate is 115; bpm
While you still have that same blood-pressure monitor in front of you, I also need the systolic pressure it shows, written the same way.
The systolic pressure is 173; mmHg
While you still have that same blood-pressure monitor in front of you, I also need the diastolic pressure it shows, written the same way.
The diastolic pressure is 90; mmHg
